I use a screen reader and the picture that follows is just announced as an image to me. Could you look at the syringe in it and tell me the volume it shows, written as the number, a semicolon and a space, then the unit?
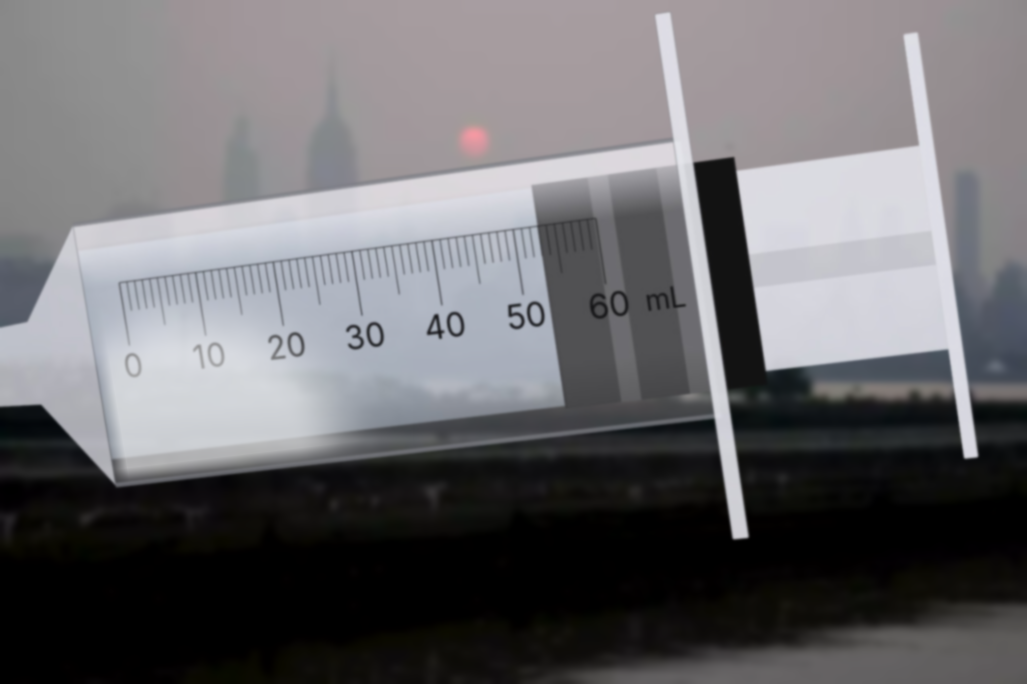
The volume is 53; mL
